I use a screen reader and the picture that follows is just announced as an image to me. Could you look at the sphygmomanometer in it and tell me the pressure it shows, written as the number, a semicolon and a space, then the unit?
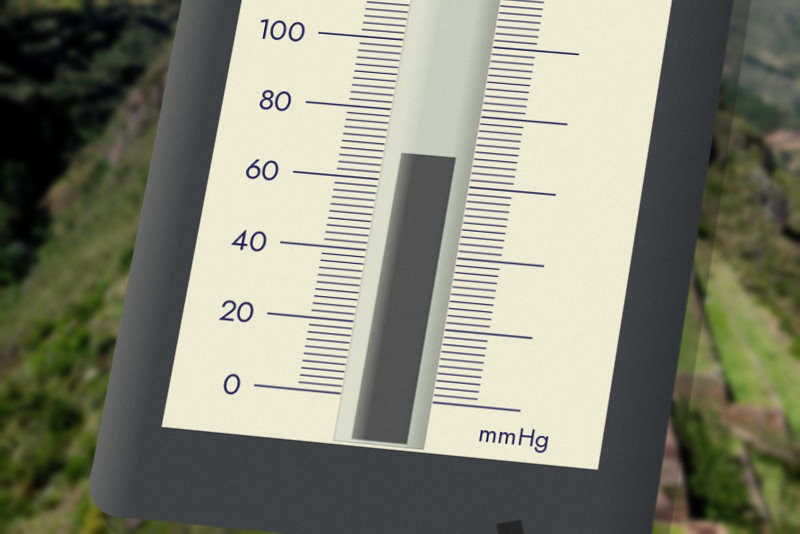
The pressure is 68; mmHg
